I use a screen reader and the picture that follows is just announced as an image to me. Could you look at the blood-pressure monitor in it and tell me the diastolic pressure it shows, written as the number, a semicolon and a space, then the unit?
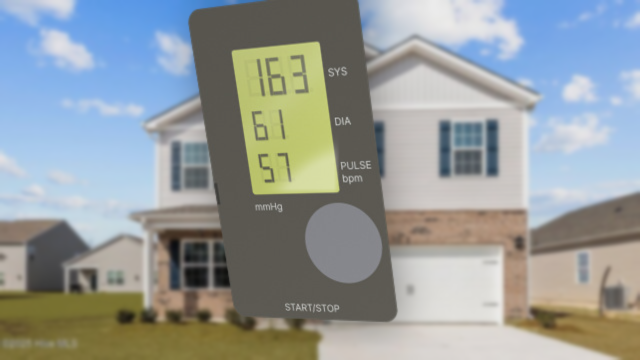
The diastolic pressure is 61; mmHg
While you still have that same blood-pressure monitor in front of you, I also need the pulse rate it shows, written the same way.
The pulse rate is 57; bpm
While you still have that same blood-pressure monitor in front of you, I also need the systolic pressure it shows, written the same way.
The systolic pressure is 163; mmHg
